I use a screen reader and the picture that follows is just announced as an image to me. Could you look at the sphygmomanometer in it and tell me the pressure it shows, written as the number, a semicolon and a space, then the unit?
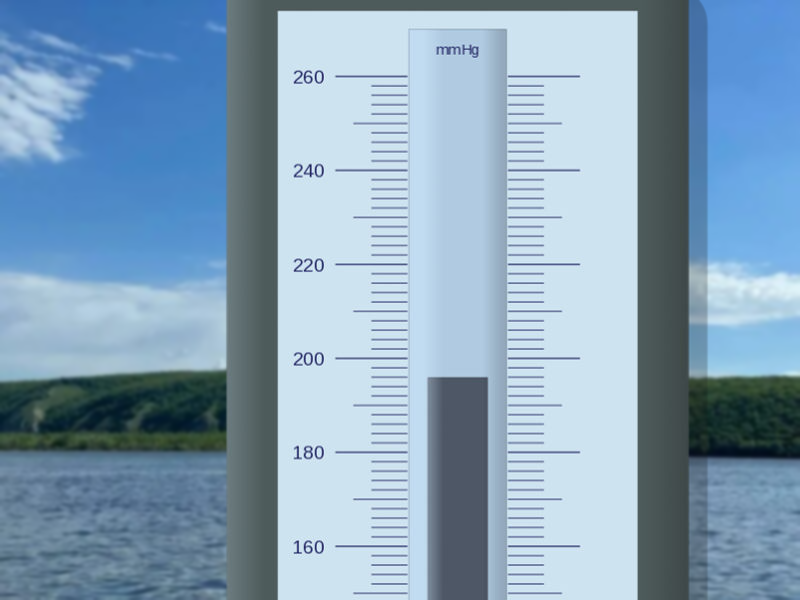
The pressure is 196; mmHg
